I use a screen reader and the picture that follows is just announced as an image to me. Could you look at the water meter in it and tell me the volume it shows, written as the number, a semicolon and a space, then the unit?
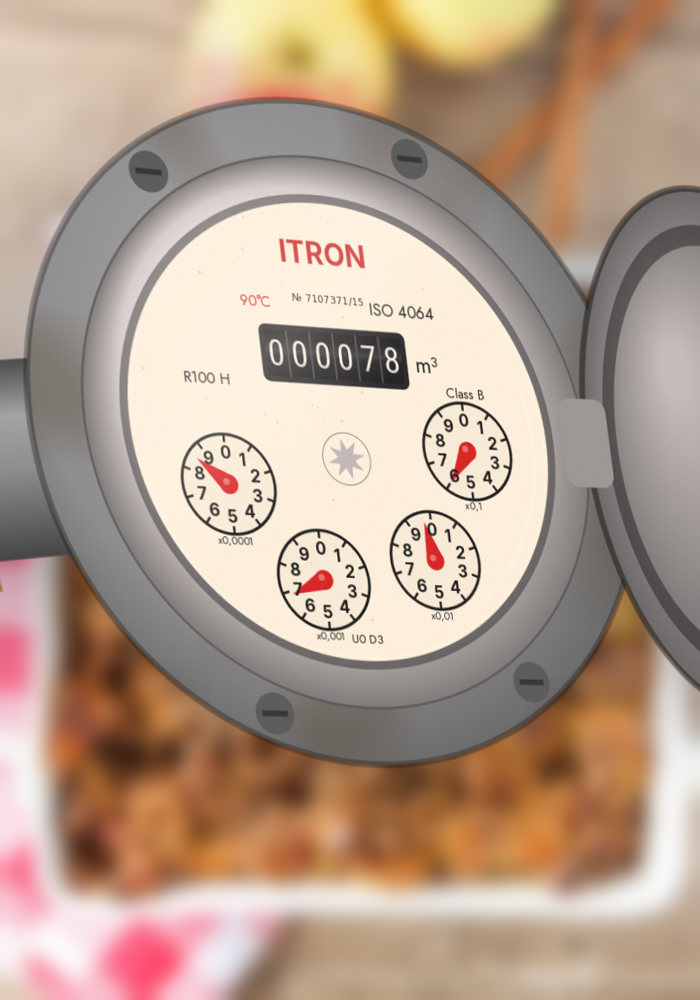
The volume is 78.5968; m³
